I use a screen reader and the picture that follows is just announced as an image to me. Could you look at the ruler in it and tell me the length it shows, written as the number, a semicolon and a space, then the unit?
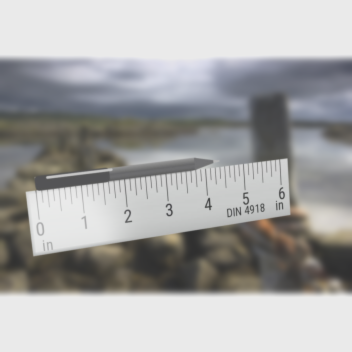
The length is 4.375; in
